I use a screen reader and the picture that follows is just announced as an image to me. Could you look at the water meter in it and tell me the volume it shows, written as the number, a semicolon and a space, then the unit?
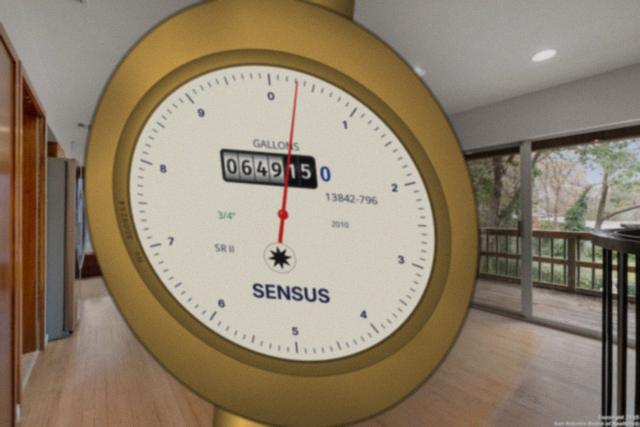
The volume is 649150.3; gal
